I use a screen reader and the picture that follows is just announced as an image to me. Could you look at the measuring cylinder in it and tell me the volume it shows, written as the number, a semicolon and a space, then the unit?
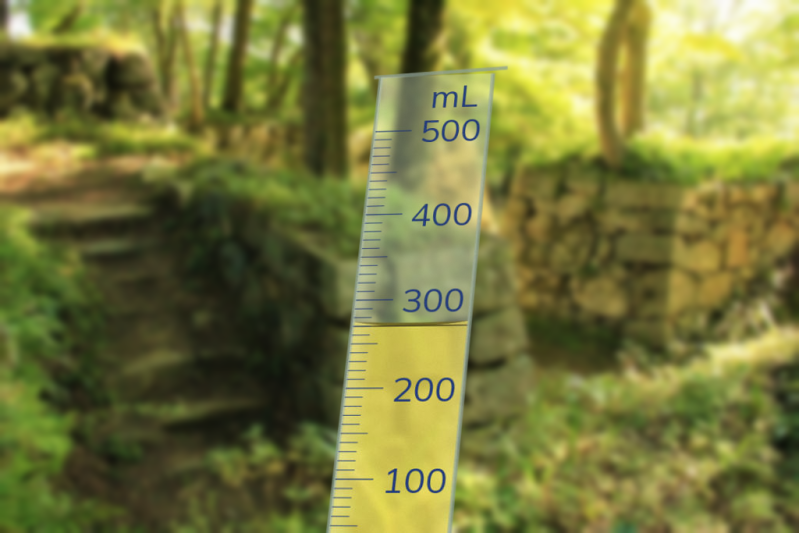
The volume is 270; mL
